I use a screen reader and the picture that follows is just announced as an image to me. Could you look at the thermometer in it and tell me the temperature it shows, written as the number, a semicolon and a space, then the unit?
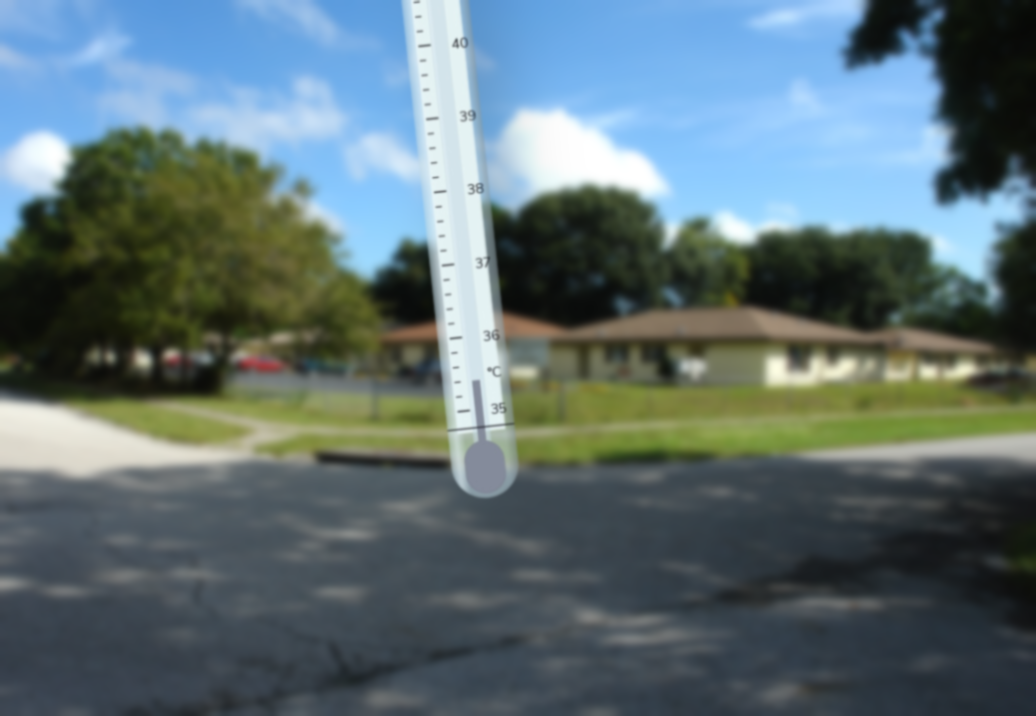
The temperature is 35.4; °C
